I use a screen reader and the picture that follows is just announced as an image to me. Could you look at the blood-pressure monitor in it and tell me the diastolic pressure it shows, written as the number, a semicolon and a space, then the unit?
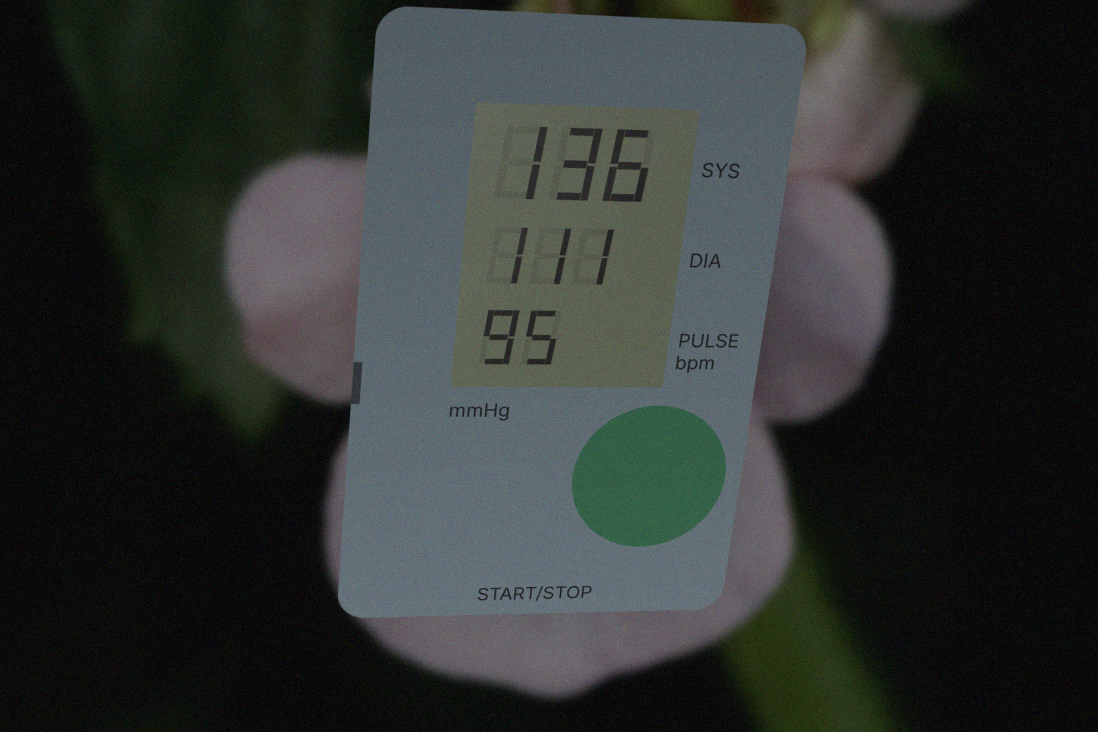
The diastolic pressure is 111; mmHg
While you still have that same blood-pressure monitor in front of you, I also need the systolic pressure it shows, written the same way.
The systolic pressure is 136; mmHg
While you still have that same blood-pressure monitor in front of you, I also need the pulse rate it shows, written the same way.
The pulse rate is 95; bpm
